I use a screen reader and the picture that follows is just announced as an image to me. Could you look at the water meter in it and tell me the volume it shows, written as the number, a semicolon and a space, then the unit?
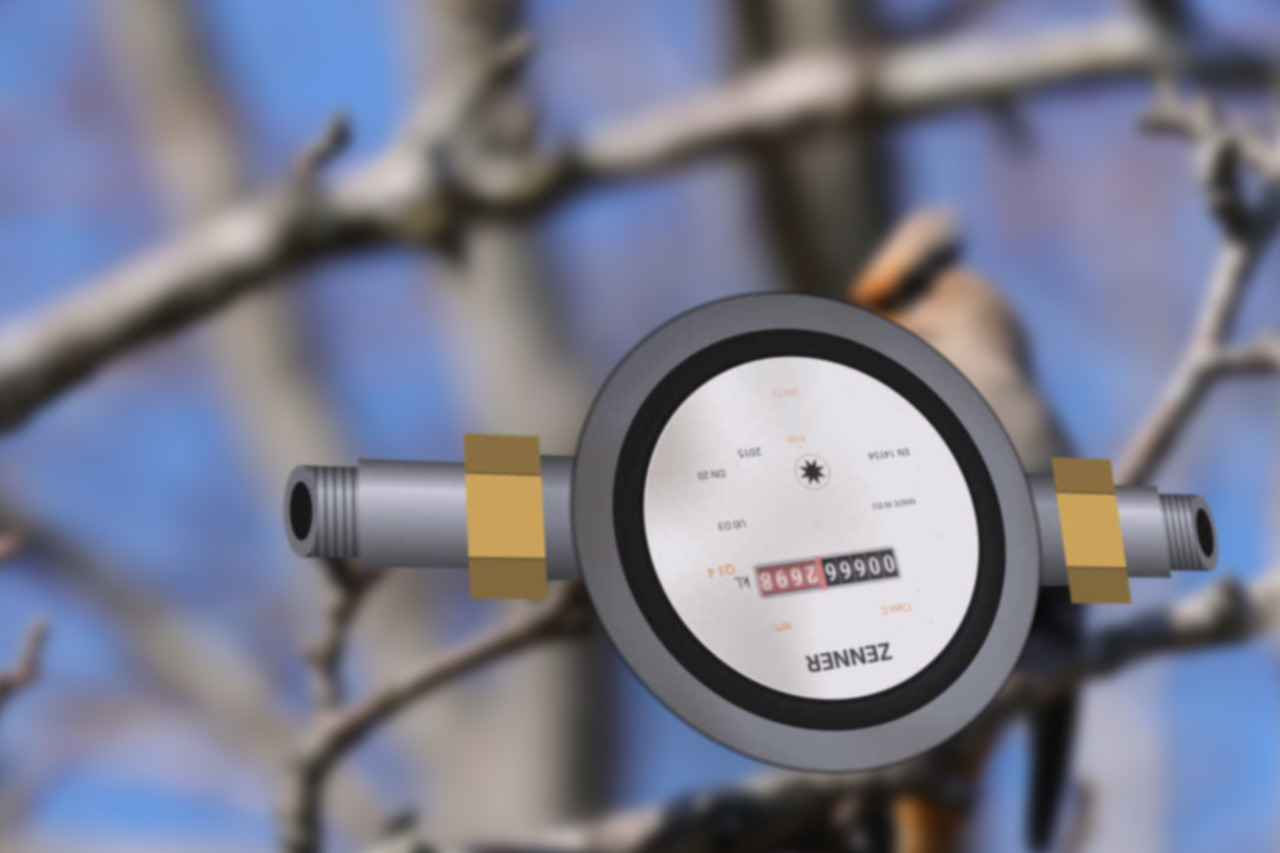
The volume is 666.2698; kL
